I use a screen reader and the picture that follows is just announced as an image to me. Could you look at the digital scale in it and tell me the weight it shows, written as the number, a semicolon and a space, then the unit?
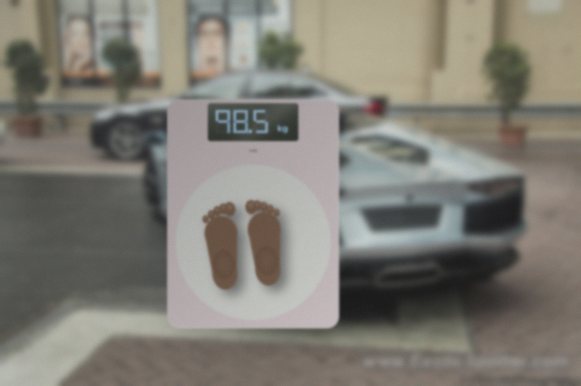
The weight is 98.5; kg
